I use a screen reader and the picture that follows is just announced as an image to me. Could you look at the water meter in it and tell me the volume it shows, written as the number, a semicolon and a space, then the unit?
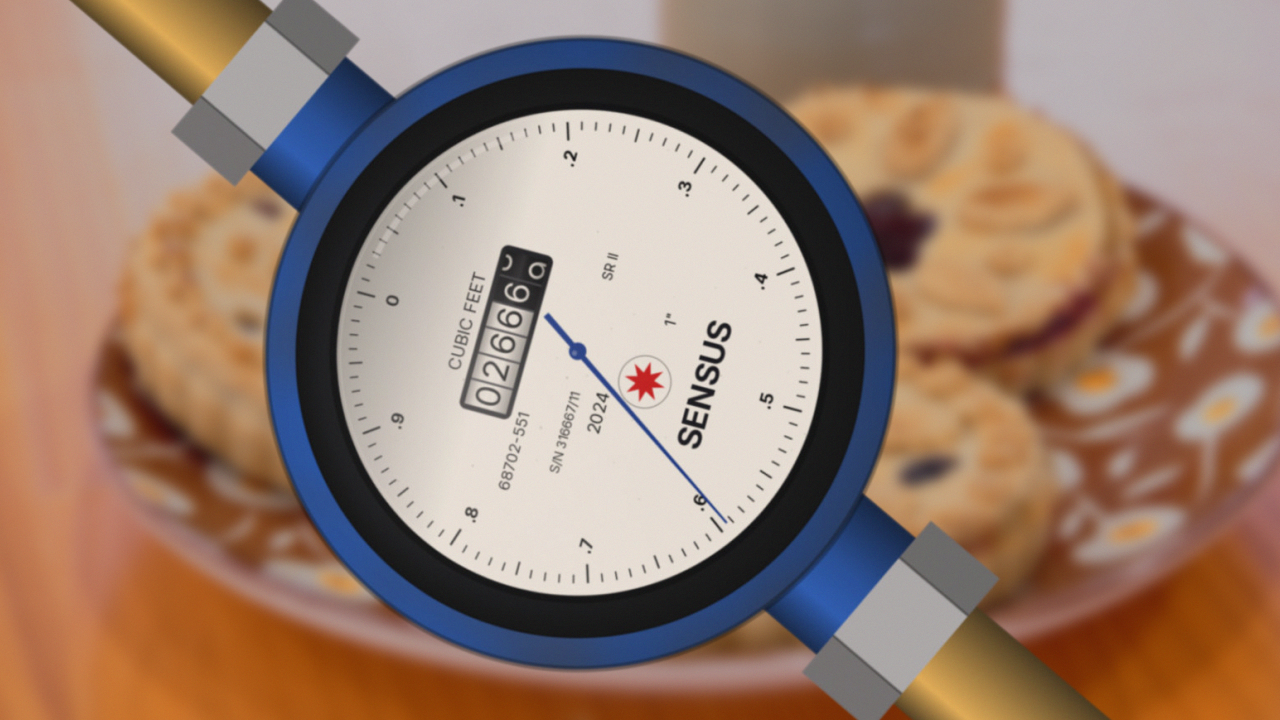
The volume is 26668.59; ft³
